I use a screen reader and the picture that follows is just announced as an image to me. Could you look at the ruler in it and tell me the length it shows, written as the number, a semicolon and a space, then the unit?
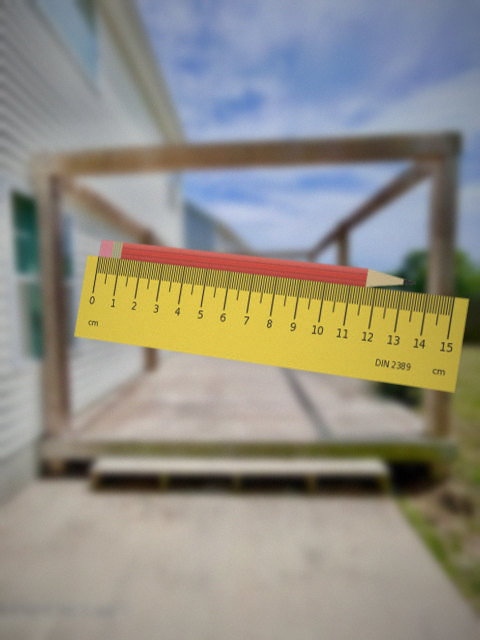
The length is 13.5; cm
